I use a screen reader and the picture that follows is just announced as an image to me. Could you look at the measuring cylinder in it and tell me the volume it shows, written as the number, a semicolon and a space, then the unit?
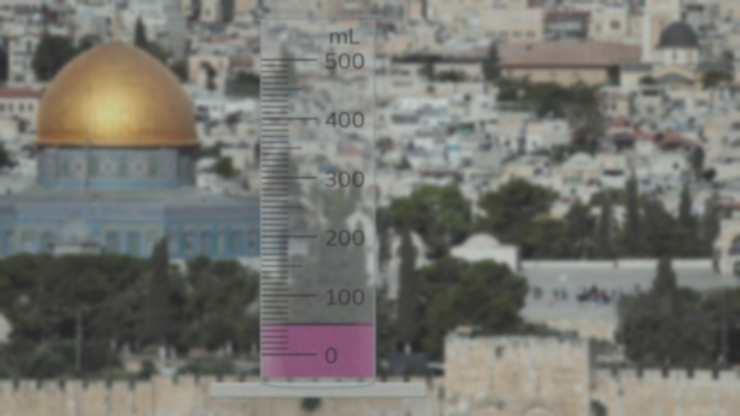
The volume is 50; mL
